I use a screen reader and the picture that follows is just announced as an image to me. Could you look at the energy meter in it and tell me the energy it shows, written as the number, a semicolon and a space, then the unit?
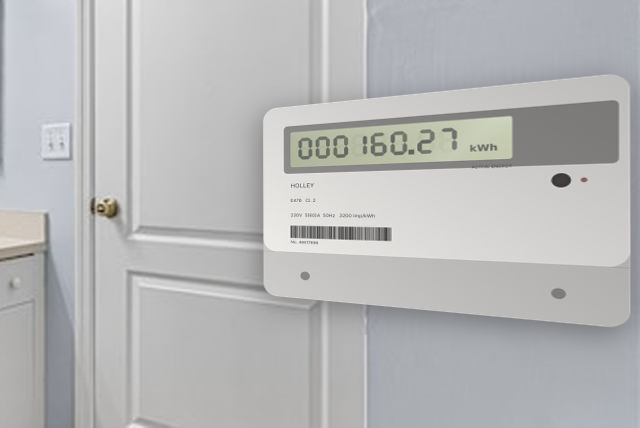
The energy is 160.27; kWh
